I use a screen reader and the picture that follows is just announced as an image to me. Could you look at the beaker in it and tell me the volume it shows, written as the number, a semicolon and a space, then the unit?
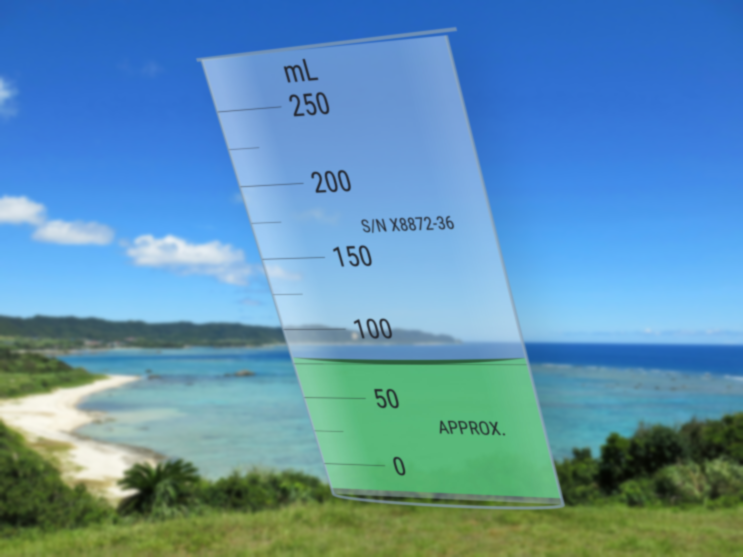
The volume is 75; mL
